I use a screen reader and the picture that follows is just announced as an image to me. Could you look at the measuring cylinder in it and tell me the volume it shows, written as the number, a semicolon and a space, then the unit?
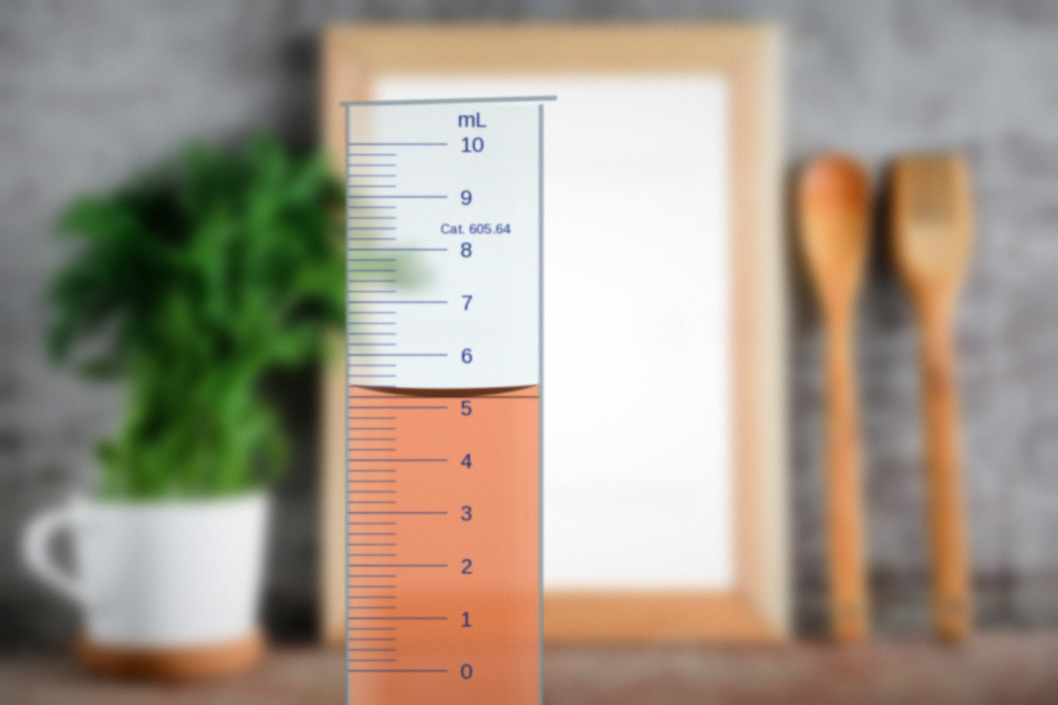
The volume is 5.2; mL
